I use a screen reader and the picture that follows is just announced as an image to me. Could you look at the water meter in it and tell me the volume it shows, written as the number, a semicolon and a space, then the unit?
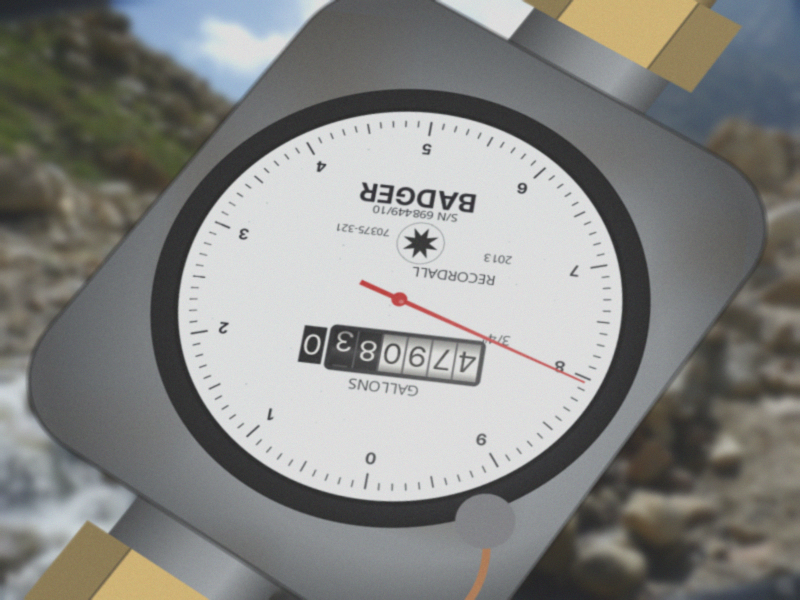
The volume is 4790828.0; gal
